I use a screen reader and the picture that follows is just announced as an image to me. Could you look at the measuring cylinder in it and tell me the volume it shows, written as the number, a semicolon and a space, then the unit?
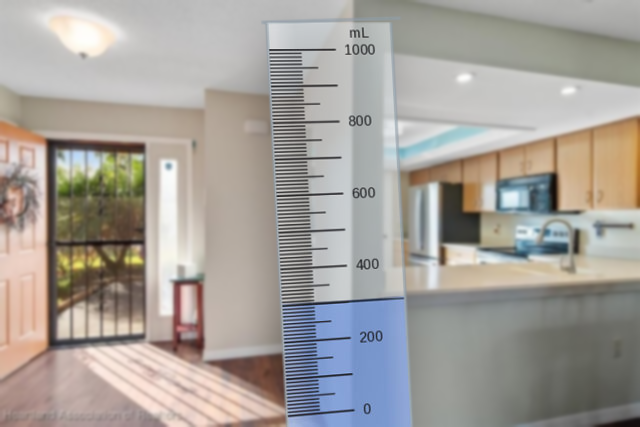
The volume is 300; mL
